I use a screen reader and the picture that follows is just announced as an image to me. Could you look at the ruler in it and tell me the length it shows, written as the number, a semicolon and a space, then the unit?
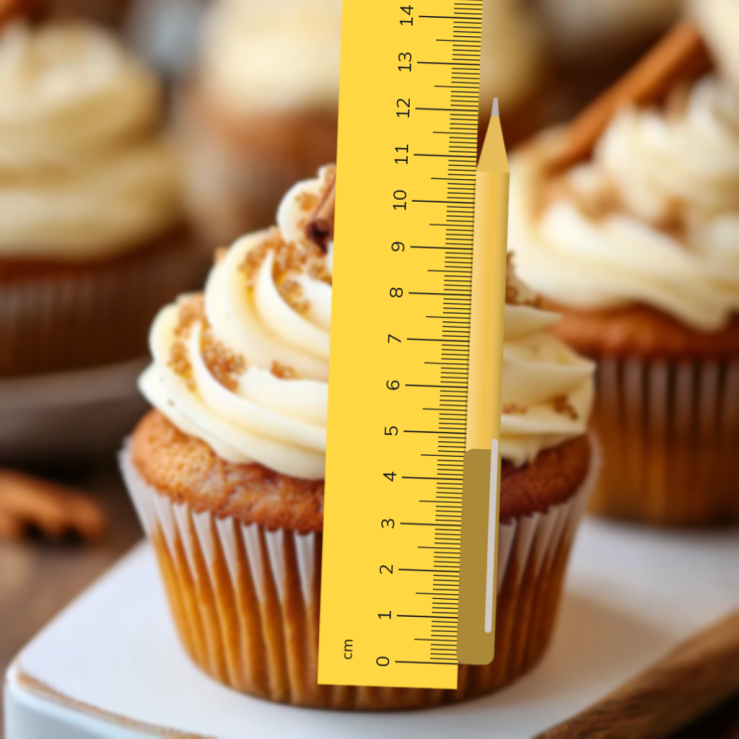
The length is 12.3; cm
